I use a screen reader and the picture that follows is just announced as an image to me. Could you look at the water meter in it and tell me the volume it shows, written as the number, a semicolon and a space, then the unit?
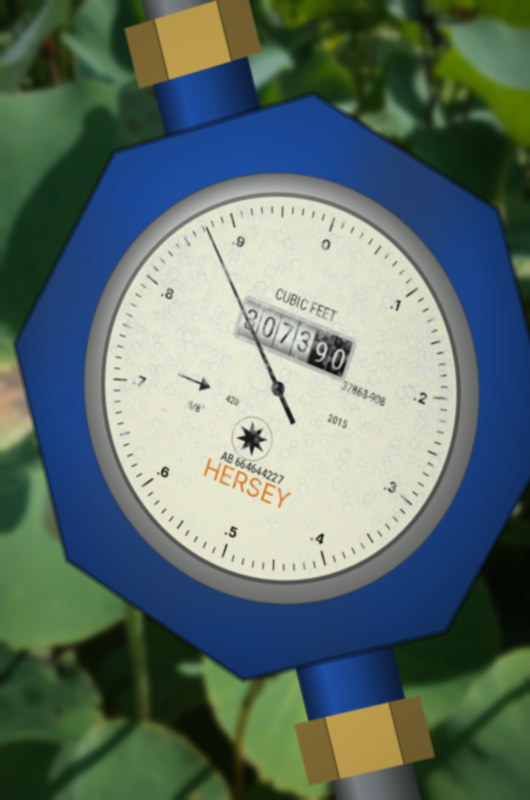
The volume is 307389.87; ft³
